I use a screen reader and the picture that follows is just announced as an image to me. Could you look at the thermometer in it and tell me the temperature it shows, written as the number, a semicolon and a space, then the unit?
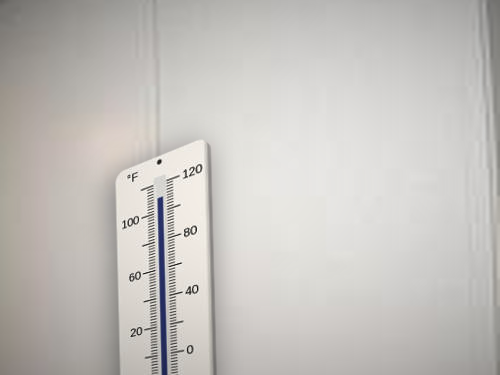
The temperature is 110; °F
